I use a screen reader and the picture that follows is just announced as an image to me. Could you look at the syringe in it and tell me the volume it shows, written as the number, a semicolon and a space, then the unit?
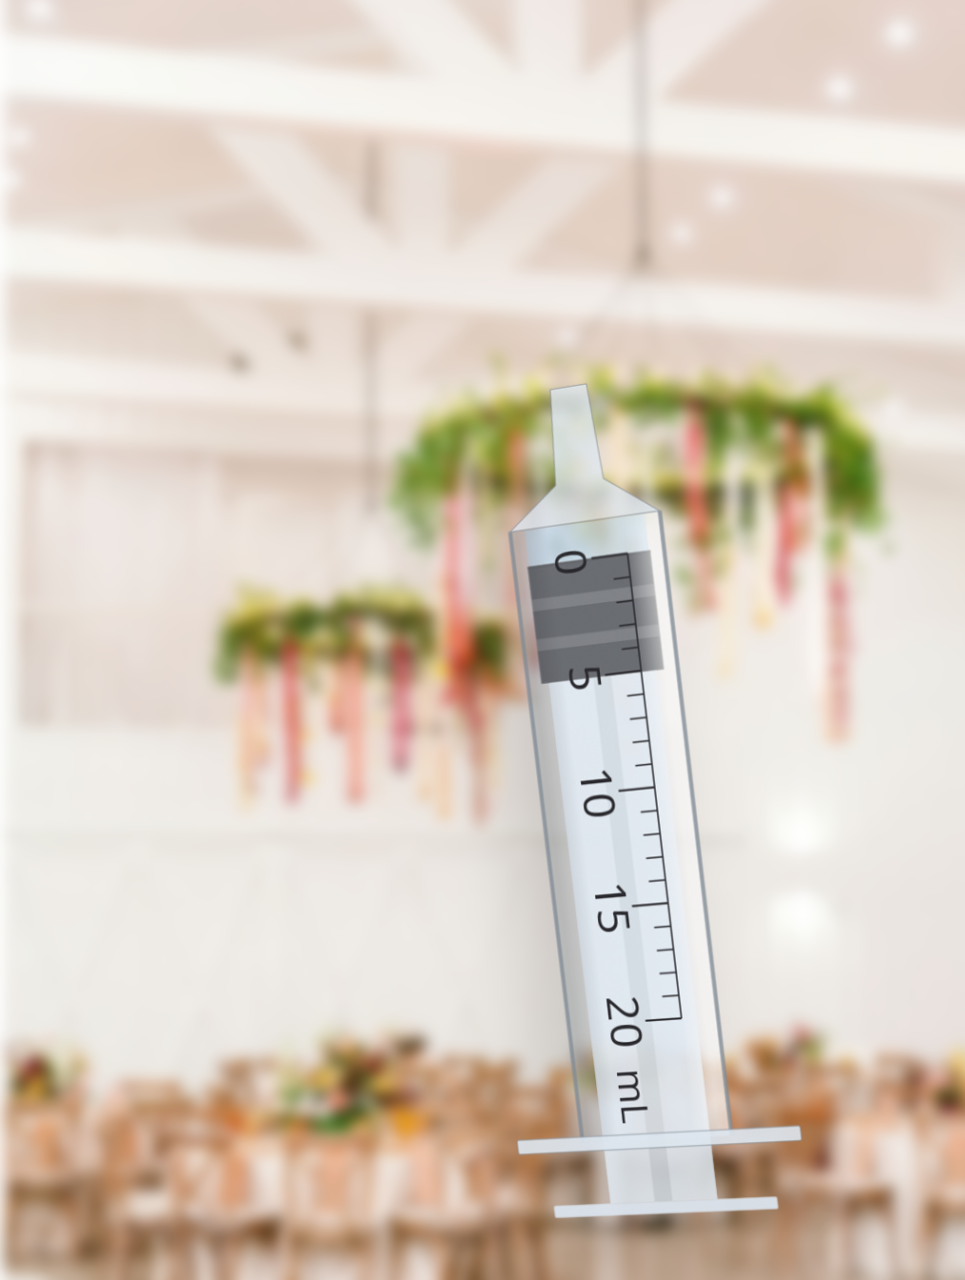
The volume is 0; mL
